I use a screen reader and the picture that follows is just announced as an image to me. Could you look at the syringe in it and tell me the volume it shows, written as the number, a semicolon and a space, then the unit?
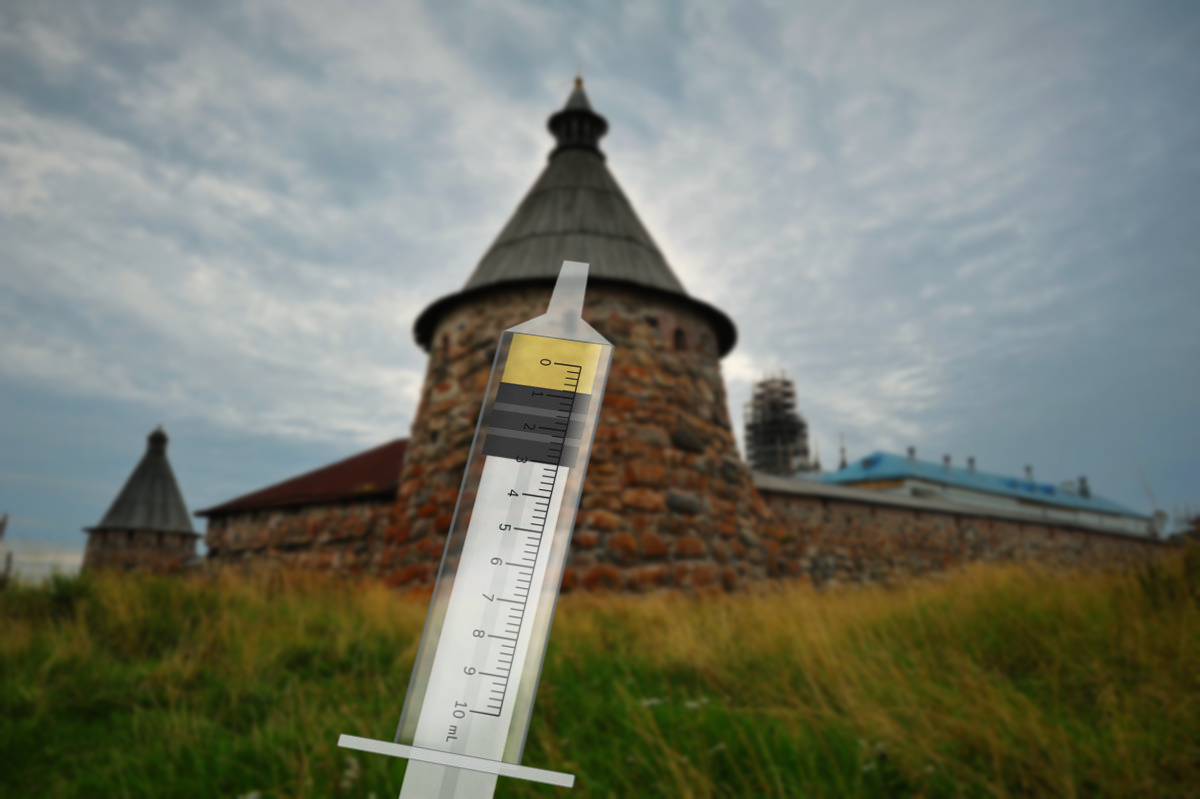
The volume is 0.8; mL
